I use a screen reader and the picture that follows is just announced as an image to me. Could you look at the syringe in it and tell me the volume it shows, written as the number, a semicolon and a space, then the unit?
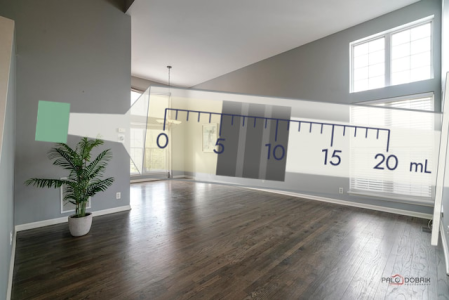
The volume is 5; mL
